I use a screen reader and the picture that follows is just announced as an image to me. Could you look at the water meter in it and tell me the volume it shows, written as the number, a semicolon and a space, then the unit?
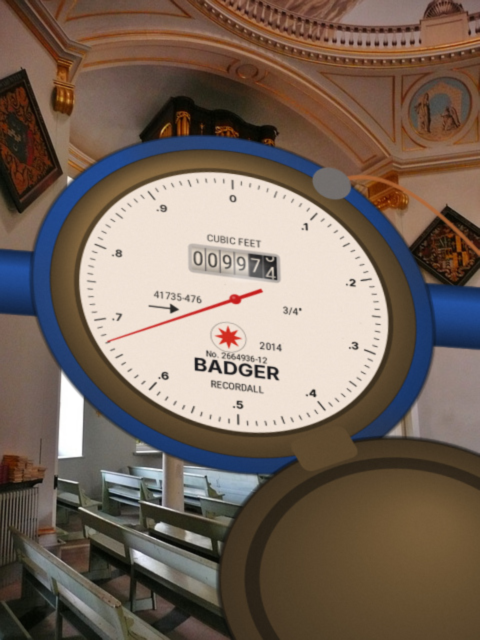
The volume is 9973.67; ft³
